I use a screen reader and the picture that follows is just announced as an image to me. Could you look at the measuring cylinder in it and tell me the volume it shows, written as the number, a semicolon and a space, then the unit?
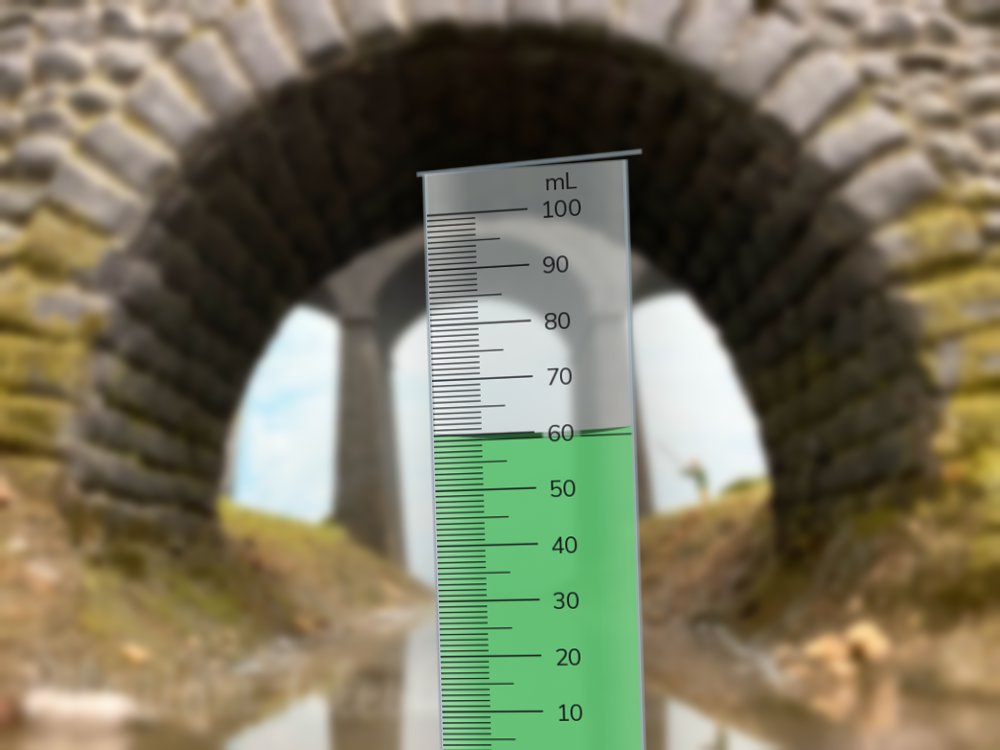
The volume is 59; mL
